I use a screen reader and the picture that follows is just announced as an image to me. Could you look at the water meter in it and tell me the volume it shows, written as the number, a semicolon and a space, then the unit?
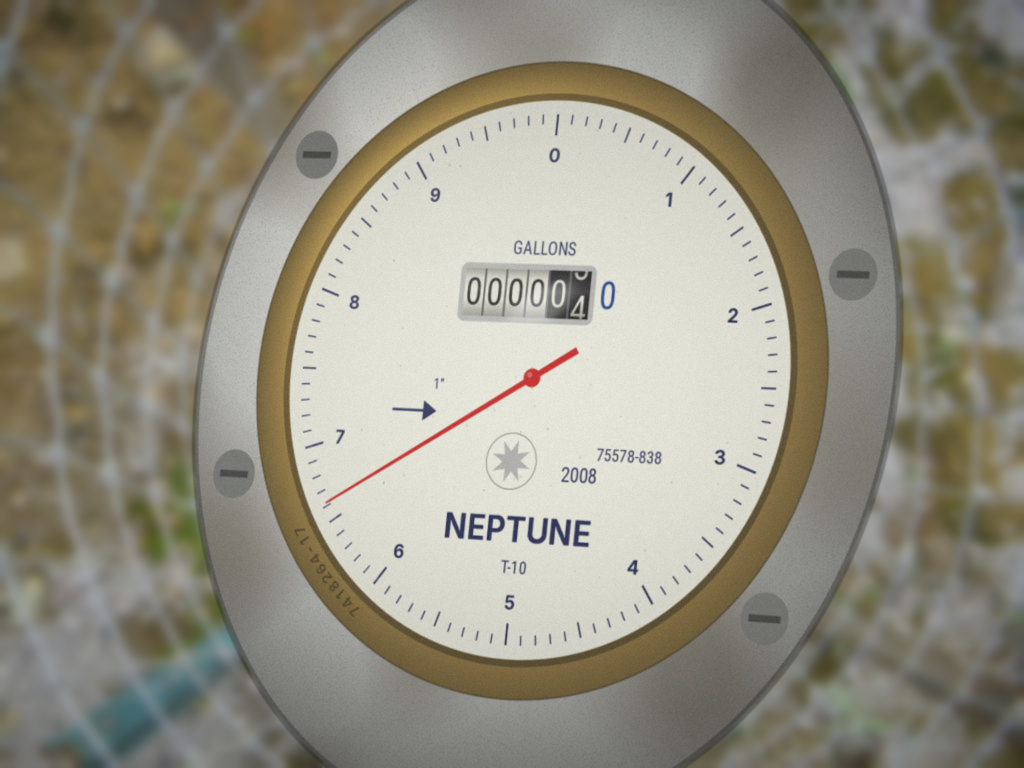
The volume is 36.6; gal
